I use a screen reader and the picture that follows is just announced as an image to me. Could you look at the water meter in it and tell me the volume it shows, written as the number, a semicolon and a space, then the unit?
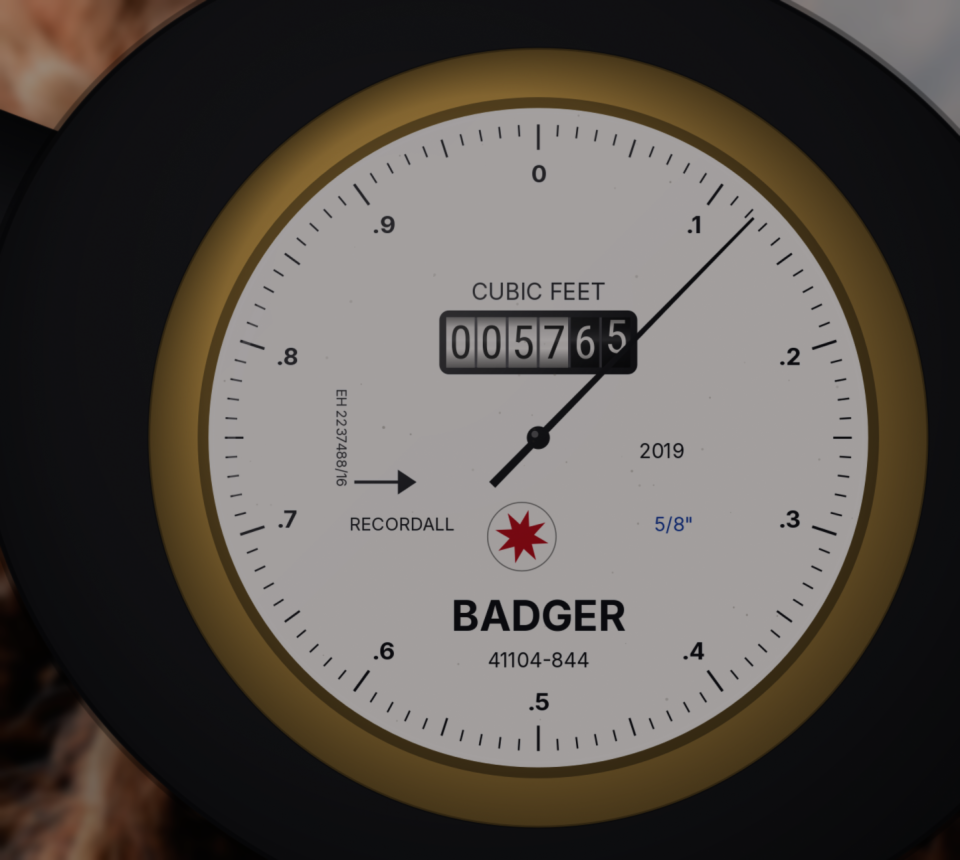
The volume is 5765.12; ft³
